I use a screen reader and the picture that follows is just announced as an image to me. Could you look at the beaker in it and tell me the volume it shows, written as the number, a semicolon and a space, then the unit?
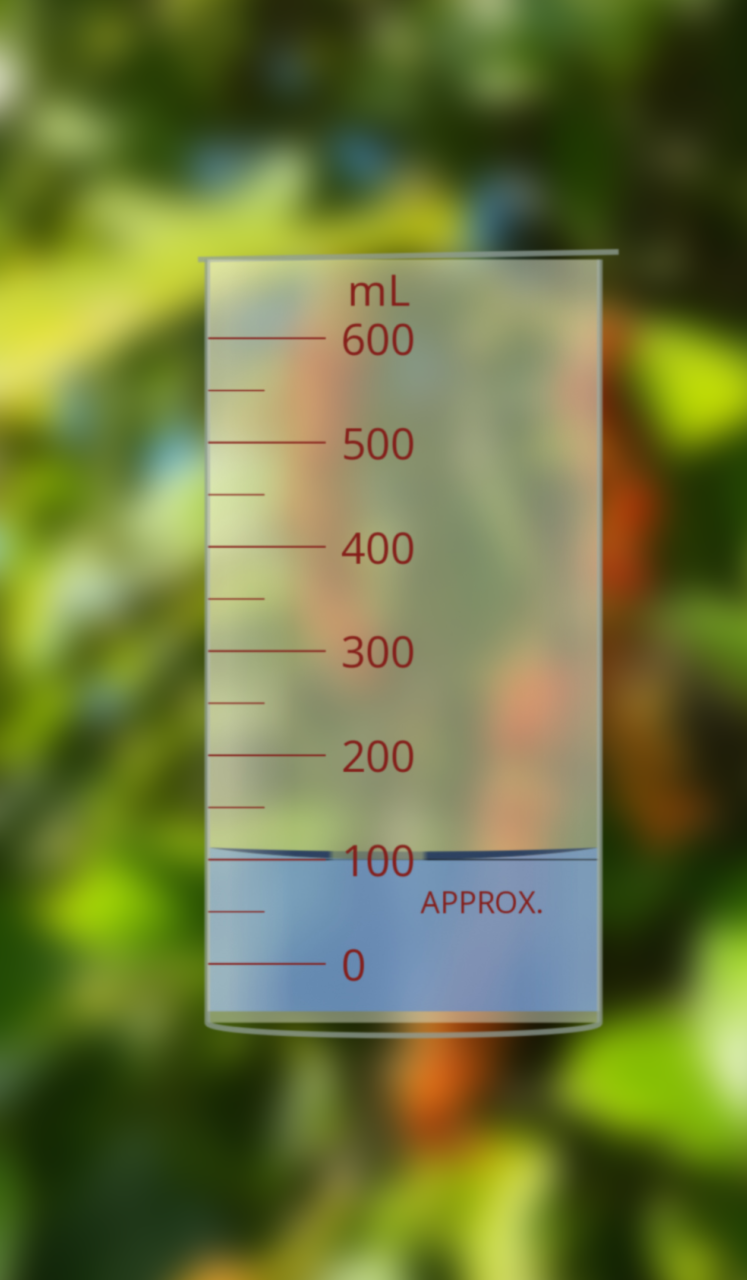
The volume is 100; mL
